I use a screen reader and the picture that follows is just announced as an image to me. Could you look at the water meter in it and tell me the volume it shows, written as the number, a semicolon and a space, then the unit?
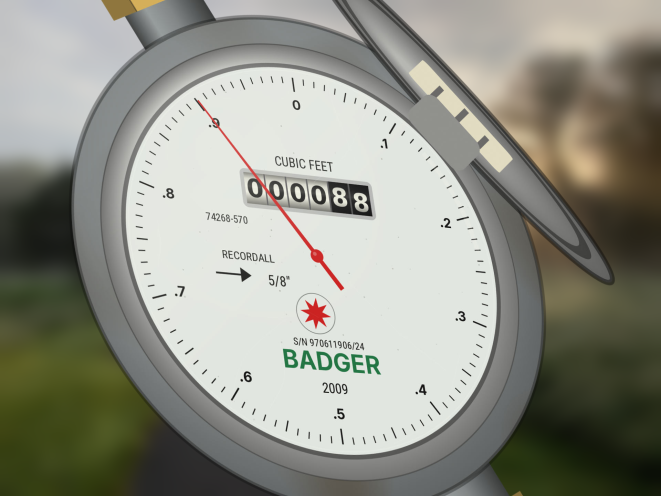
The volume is 87.90; ft³
